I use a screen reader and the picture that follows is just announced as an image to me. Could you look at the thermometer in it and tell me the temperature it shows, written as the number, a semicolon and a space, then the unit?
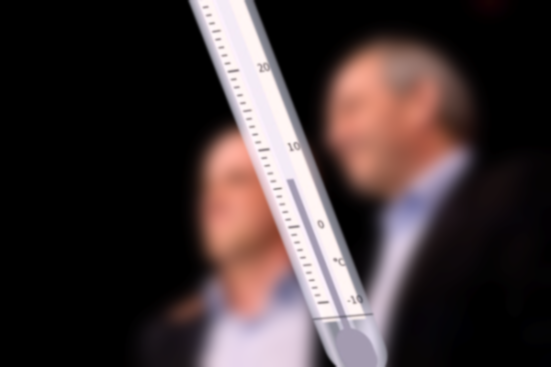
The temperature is 6; °C
